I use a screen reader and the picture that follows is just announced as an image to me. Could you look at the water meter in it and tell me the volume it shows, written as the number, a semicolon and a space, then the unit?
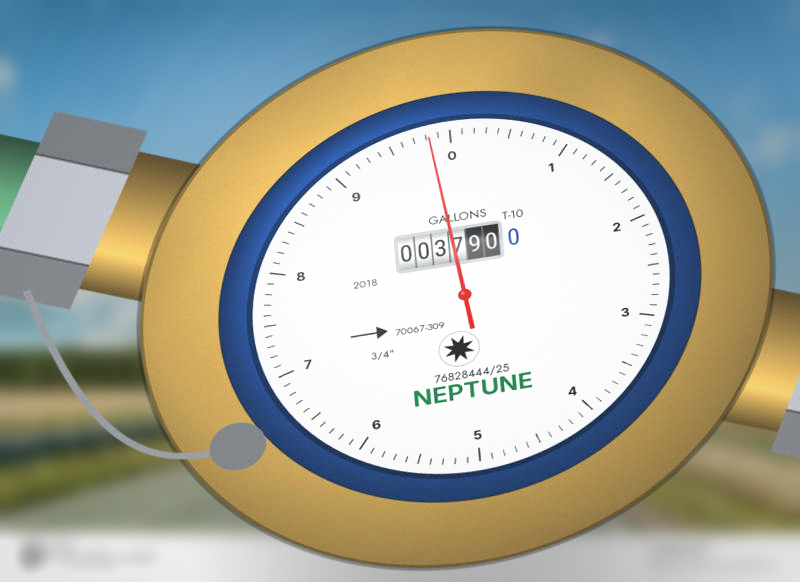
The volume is 37899.8; gal
